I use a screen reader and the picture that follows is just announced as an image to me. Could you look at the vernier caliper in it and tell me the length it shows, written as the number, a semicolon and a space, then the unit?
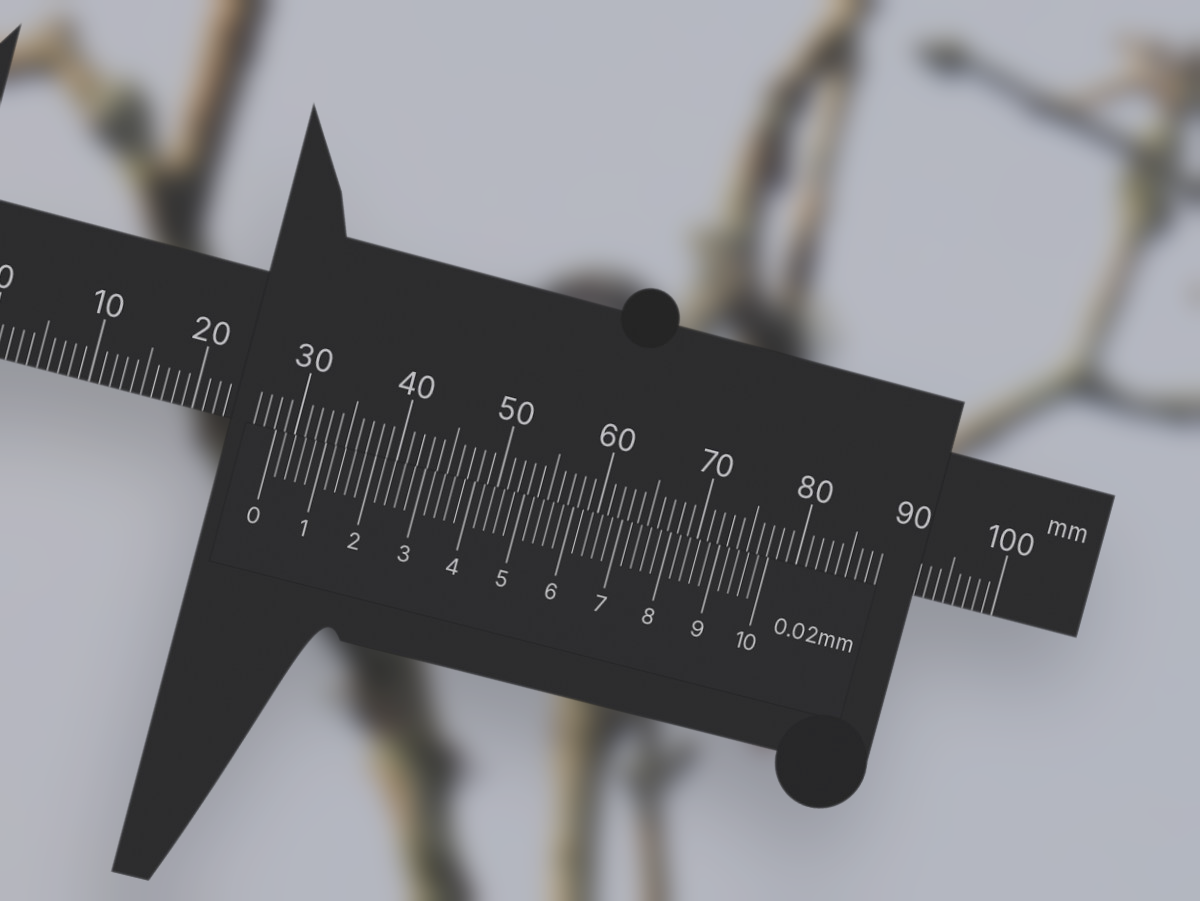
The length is 28.2; mm
